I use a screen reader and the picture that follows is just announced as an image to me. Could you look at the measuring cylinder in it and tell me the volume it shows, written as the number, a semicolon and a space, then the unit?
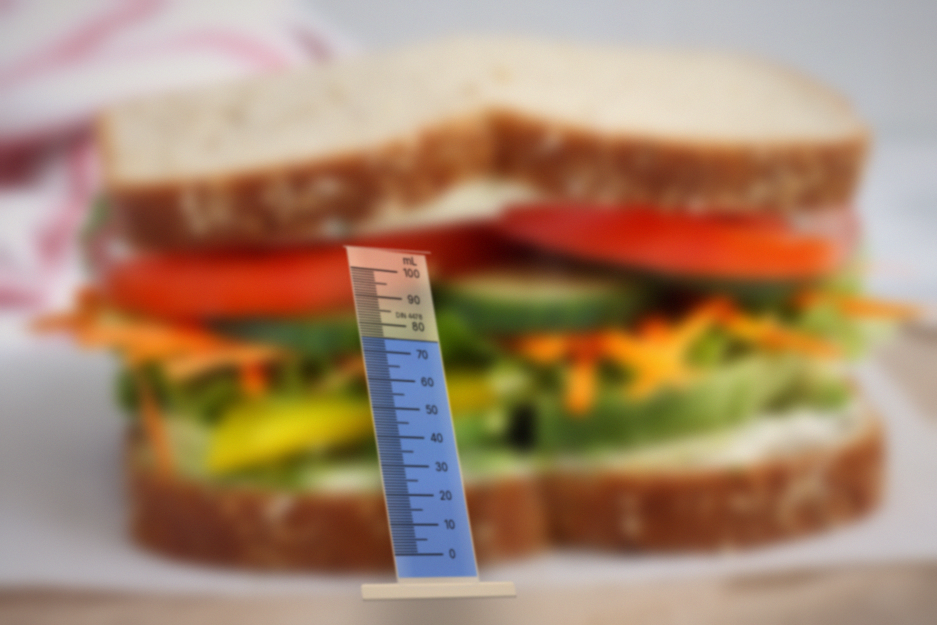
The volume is 75; mL
